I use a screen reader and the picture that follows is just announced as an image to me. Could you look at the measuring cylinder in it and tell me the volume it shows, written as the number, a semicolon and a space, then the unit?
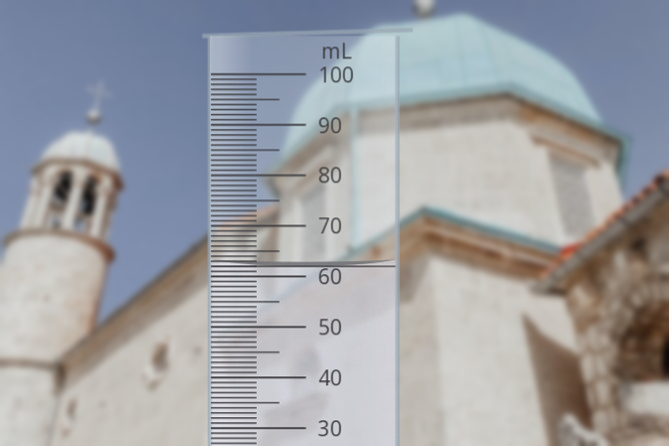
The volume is 62; mL
